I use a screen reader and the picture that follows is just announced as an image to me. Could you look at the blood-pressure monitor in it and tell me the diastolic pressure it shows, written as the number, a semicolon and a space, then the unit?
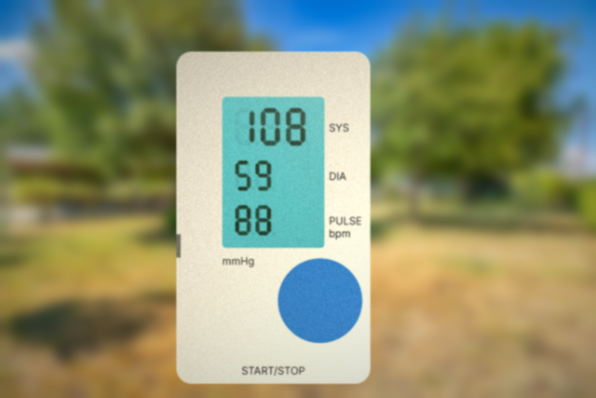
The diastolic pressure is 59; mmHg
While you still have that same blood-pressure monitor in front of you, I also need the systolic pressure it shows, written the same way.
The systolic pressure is 108; mmHg
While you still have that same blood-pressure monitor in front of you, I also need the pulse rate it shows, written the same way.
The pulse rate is 88; bpm
